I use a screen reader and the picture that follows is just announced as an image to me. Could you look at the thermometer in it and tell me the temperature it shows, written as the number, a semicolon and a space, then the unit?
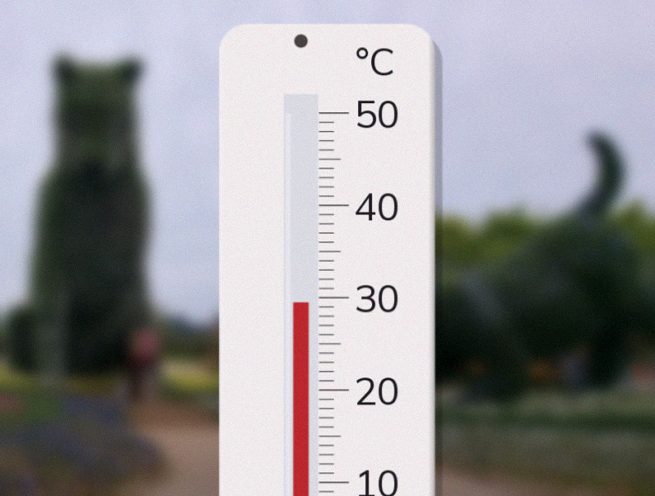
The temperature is 29.5; °C
